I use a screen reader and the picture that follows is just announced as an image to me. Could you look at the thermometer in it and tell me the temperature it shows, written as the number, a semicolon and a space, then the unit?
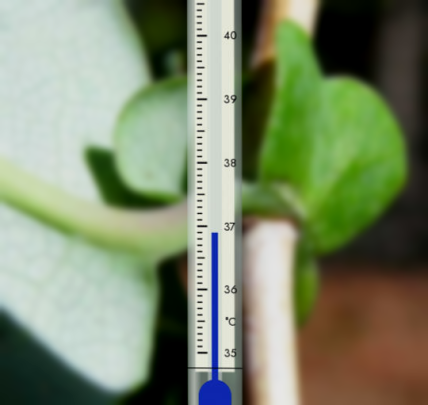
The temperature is 36.9; °C
